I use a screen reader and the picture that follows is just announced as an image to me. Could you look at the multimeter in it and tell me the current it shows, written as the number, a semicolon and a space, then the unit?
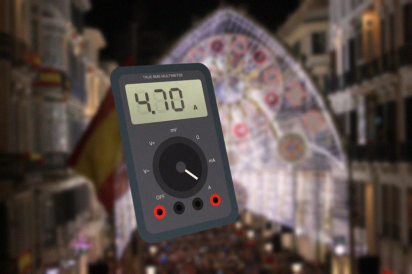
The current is 4.70; A
